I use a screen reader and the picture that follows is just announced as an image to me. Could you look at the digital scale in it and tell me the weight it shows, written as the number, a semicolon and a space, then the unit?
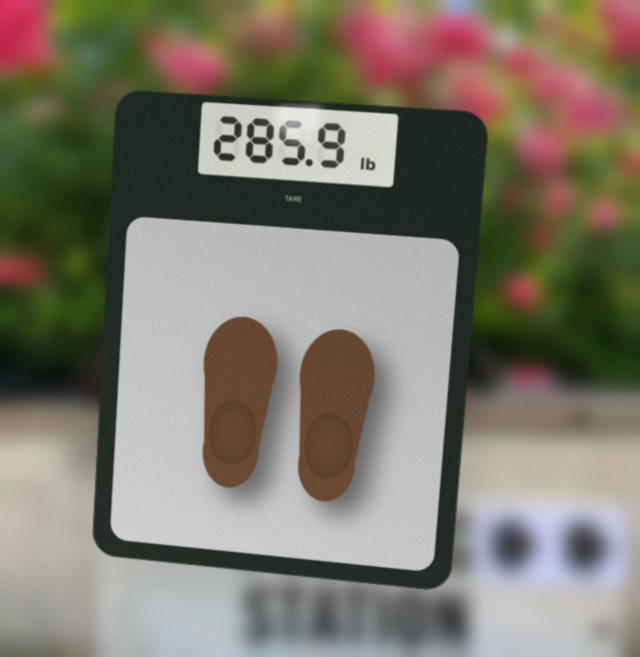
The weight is 285.9; lb
